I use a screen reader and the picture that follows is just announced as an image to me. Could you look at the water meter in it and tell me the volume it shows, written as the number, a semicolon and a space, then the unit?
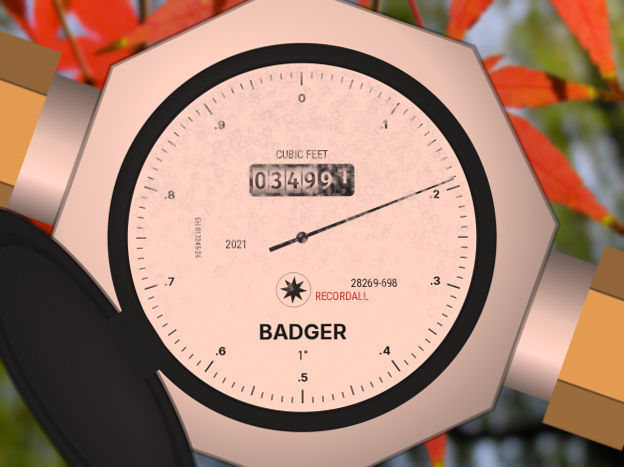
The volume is 34991.19; ft³
